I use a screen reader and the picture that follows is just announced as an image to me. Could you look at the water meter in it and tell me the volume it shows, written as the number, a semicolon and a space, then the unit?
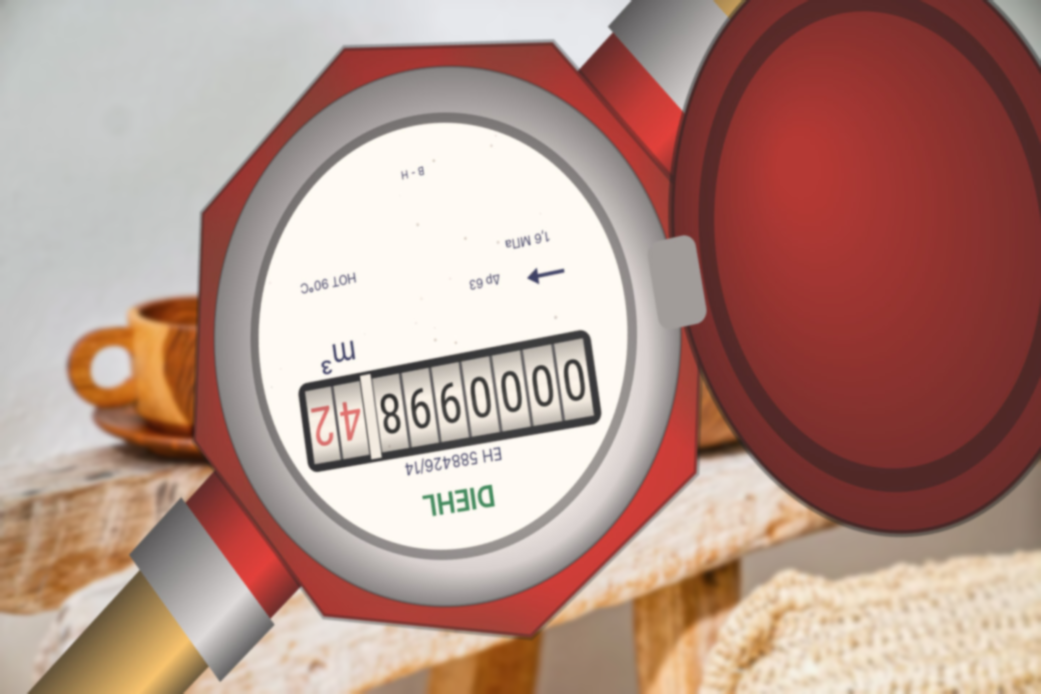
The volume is 998.42; m³
